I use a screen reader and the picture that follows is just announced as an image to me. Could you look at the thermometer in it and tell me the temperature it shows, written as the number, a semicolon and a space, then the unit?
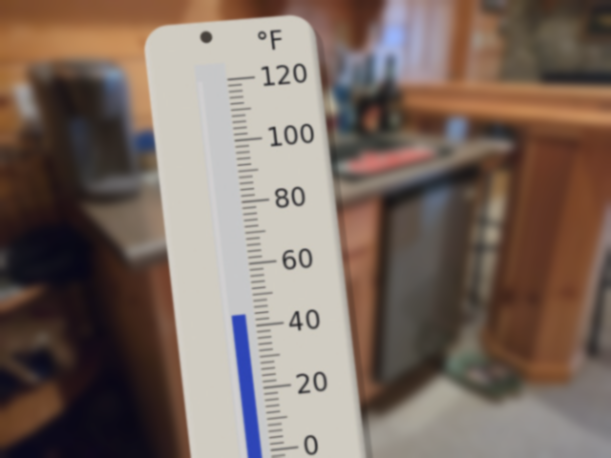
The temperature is 44; °F
